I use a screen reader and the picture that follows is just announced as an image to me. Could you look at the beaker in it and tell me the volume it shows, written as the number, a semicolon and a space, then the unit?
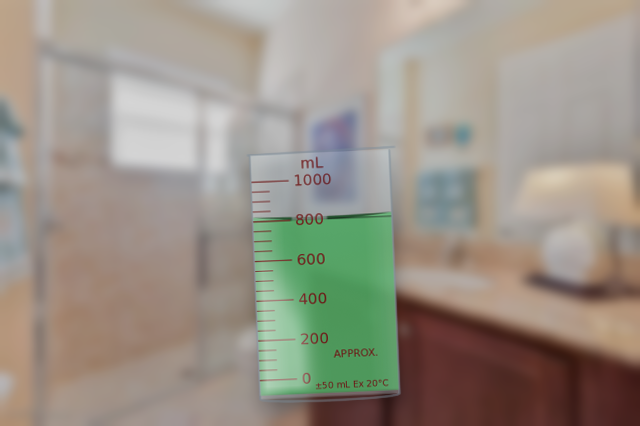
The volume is 800; mL
